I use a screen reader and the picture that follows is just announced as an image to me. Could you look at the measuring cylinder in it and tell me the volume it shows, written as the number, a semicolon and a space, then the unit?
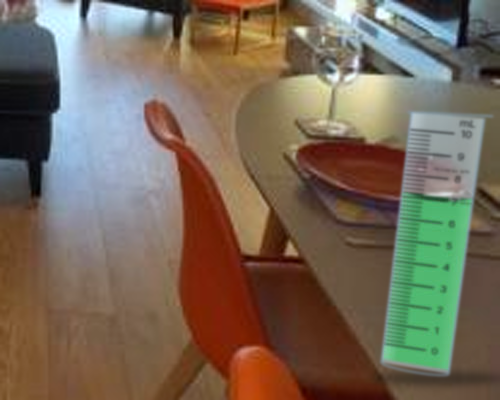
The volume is 7; mL
